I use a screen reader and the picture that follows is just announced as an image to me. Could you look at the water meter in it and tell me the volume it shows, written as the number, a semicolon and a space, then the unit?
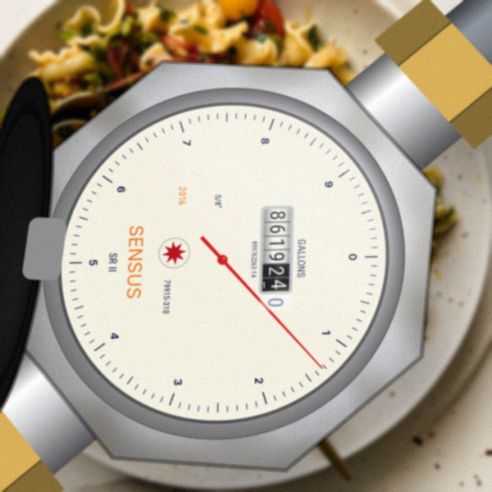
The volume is 8619241.3; gal
